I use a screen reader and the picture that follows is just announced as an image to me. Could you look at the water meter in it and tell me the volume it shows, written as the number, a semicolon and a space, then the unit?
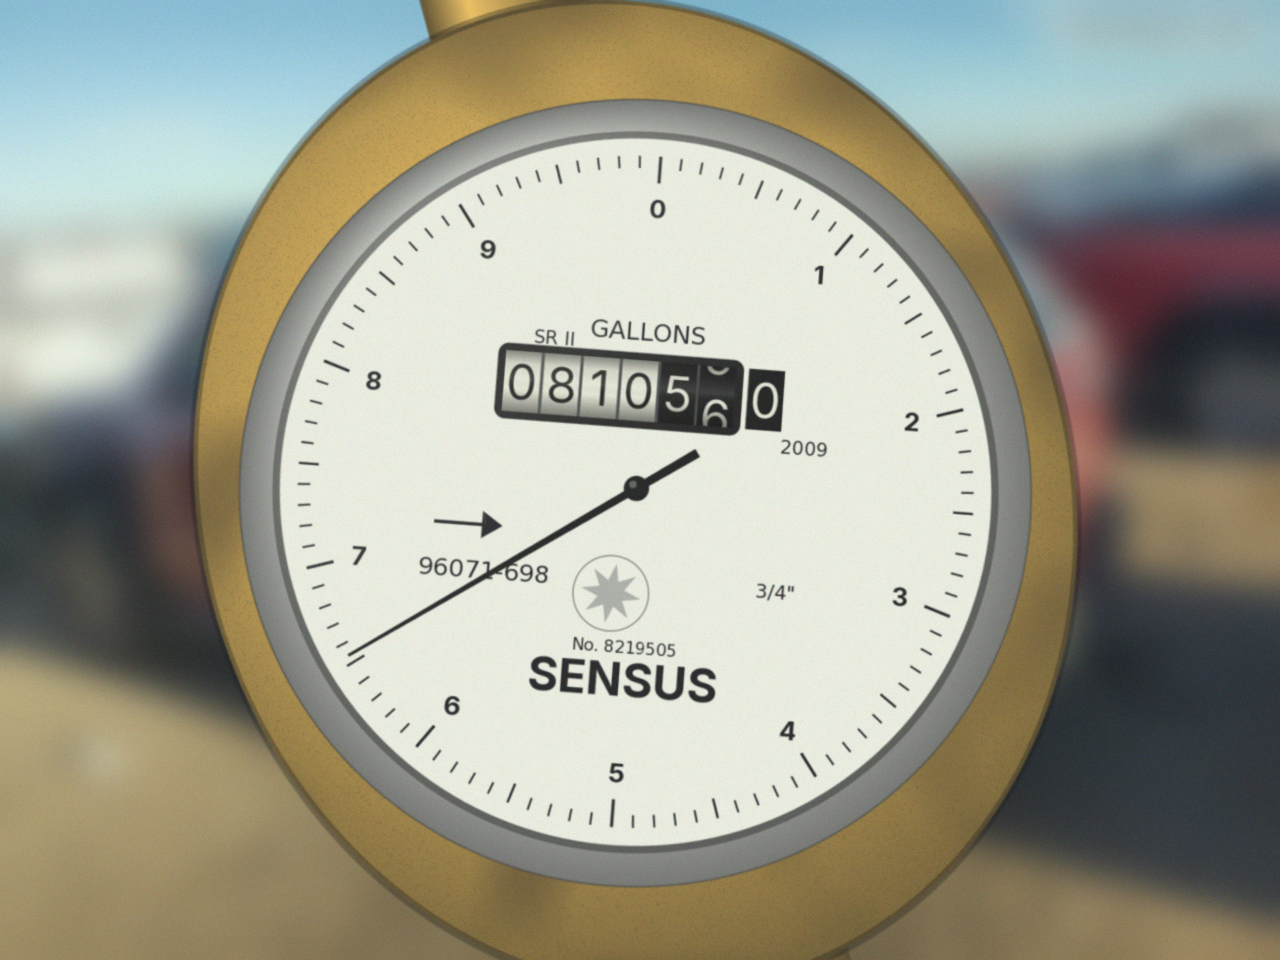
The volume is 810556.5; gal
